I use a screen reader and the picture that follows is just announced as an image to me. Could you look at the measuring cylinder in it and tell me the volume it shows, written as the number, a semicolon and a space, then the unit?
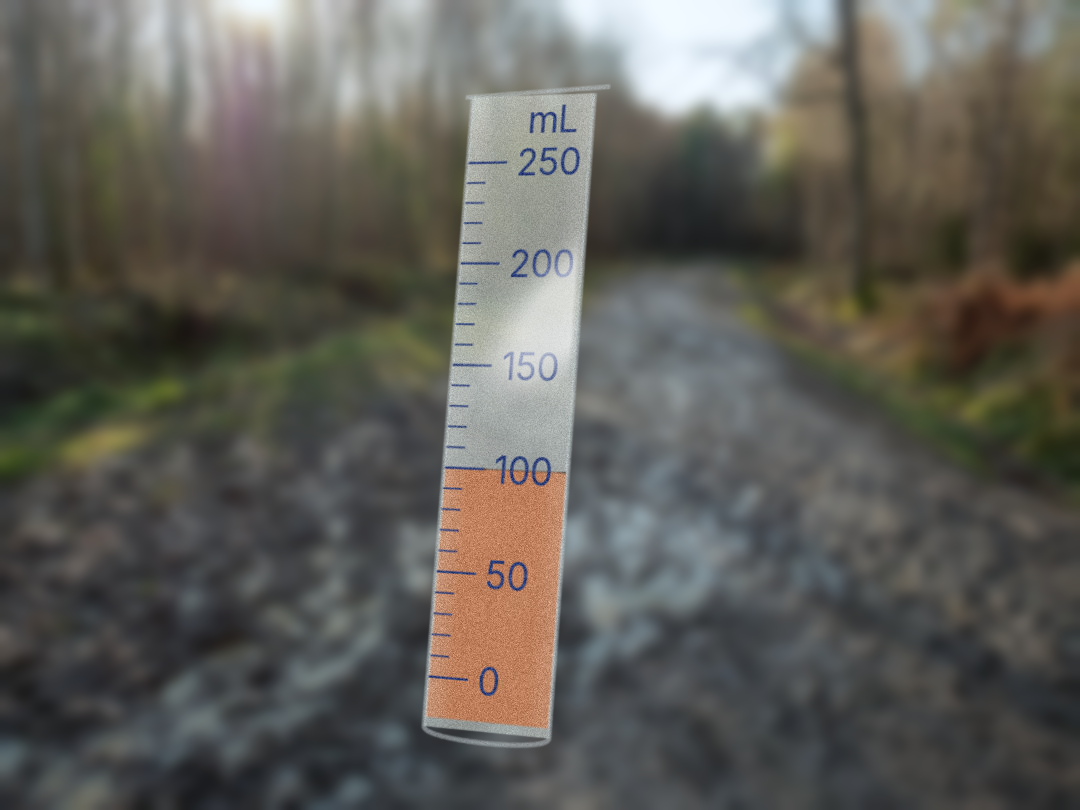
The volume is 100; mL
